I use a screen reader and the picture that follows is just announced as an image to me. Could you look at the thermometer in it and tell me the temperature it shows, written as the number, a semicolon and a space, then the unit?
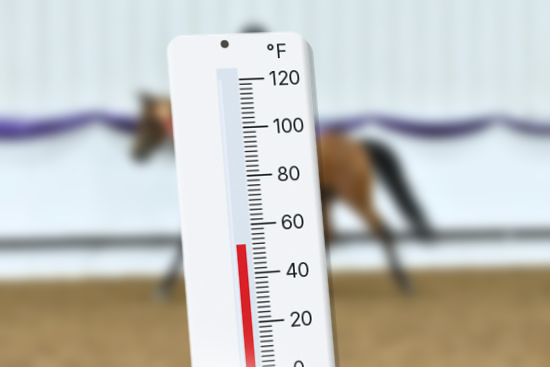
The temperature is 52; °F
